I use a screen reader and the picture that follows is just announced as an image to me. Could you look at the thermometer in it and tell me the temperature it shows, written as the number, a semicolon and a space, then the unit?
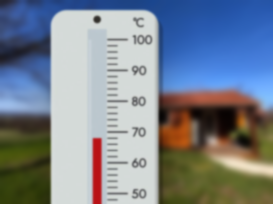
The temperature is 68; °C
